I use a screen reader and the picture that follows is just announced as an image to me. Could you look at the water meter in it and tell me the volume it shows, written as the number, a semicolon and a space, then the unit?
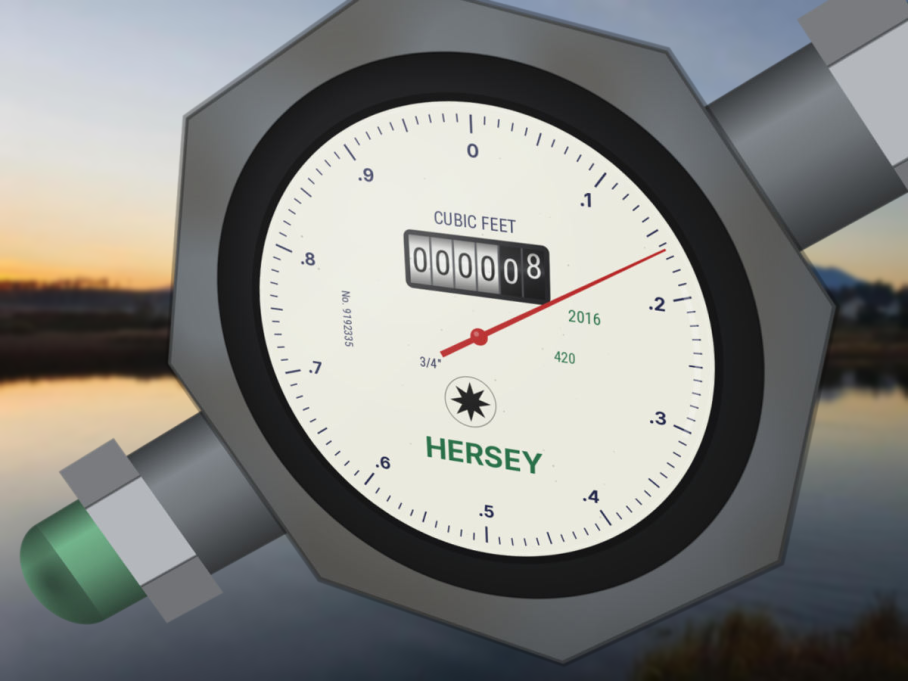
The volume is 8.16; ft³
